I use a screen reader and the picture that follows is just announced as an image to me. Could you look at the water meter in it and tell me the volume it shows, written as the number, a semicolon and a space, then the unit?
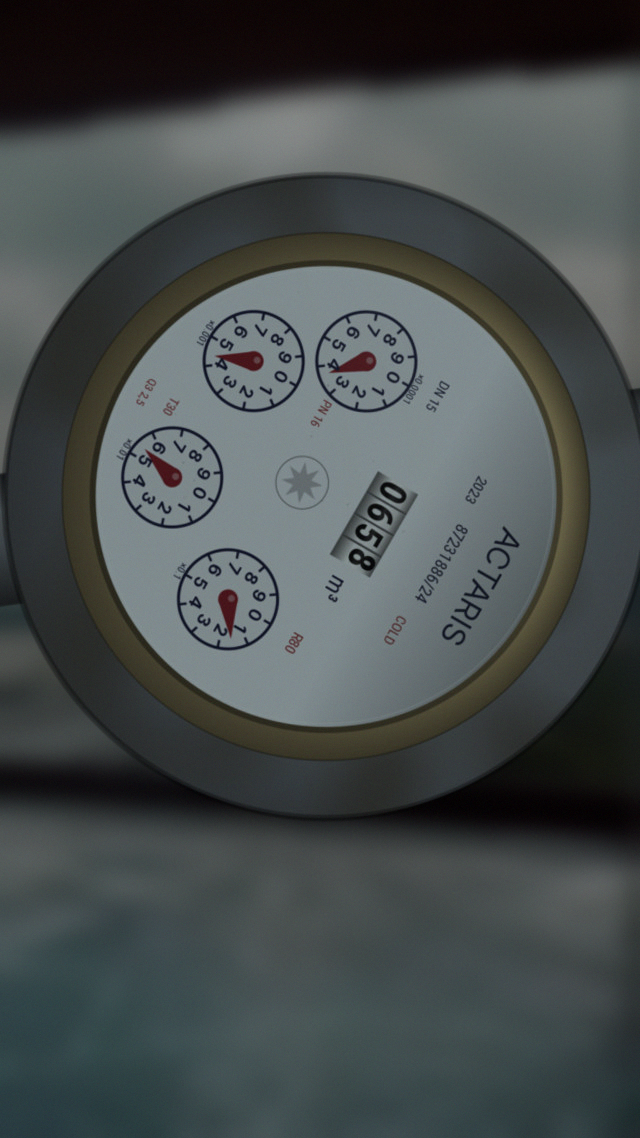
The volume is 658.1543; m³
